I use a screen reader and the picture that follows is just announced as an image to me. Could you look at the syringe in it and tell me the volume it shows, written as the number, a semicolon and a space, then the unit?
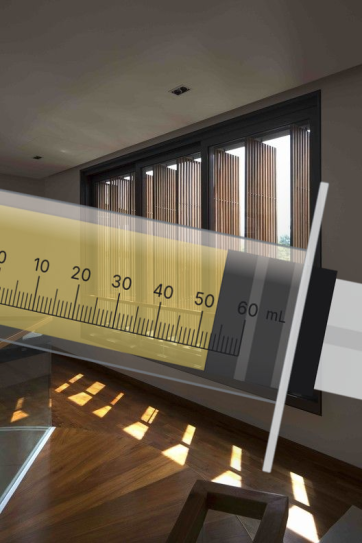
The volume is 53; mL
